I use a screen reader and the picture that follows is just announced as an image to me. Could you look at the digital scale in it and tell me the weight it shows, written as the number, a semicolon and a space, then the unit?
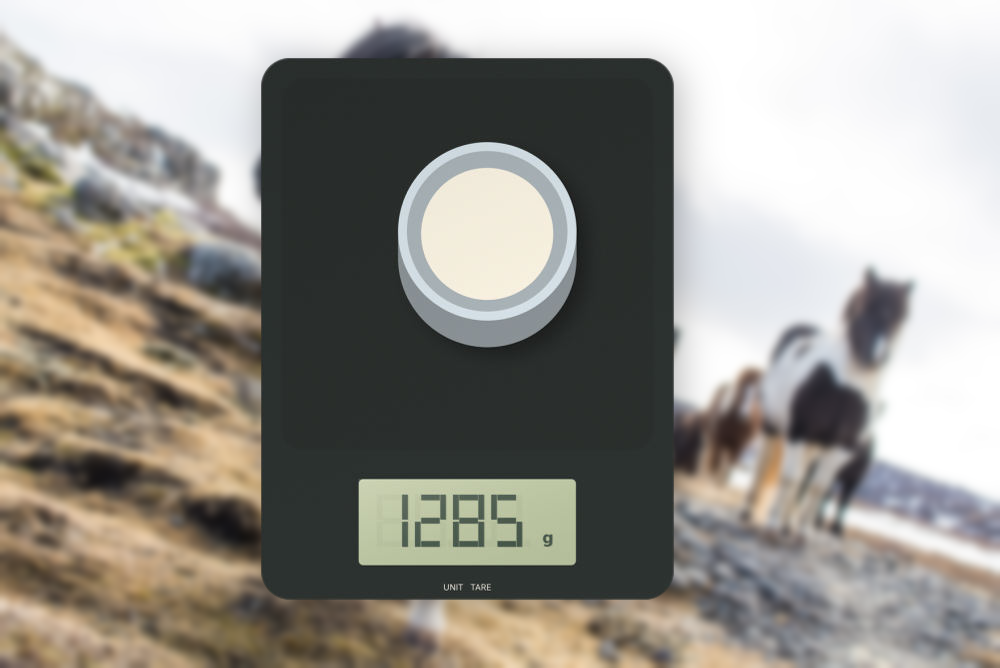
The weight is 1285; g
